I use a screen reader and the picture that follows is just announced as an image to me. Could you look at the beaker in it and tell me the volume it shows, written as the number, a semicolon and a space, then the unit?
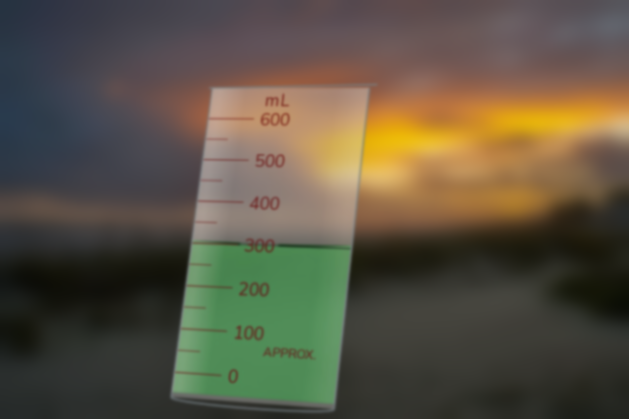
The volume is 300; mL
